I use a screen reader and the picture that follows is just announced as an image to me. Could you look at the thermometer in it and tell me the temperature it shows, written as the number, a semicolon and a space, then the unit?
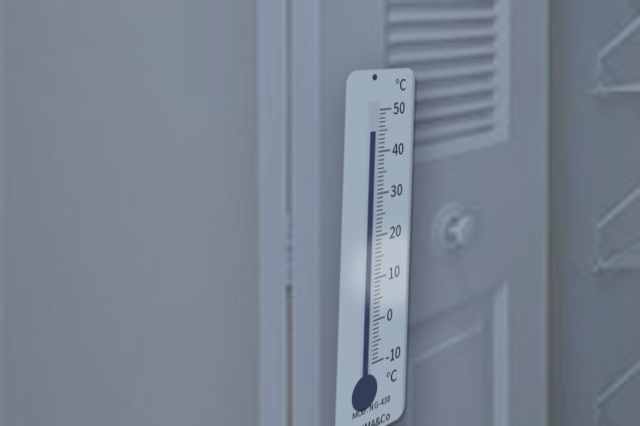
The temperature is 45; °C
